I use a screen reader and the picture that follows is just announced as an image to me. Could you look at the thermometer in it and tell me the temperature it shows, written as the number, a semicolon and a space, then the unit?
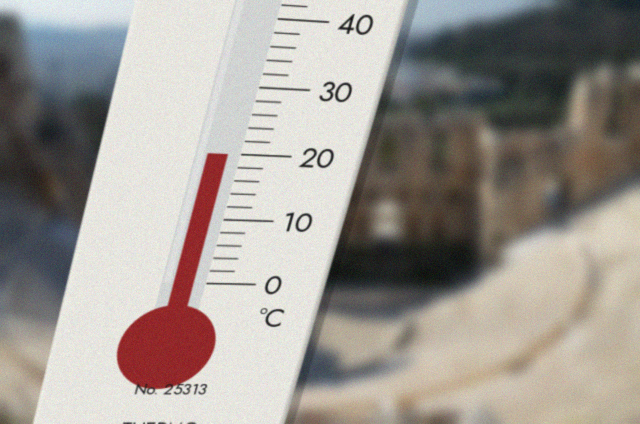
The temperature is 20; °C
